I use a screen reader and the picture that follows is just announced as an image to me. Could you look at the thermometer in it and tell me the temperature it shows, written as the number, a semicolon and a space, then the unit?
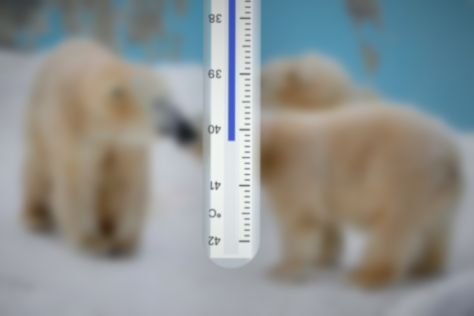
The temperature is 40.2; °C
